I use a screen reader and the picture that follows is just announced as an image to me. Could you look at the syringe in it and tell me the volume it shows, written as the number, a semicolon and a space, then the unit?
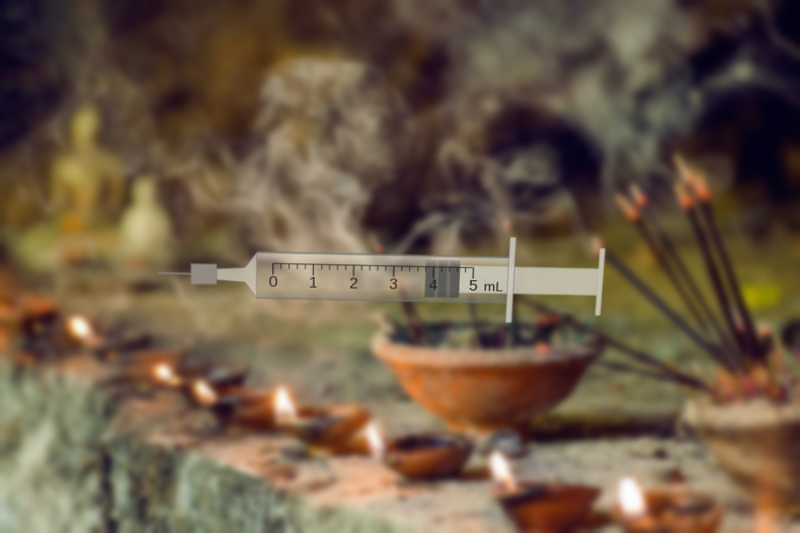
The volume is 3.8; mL
